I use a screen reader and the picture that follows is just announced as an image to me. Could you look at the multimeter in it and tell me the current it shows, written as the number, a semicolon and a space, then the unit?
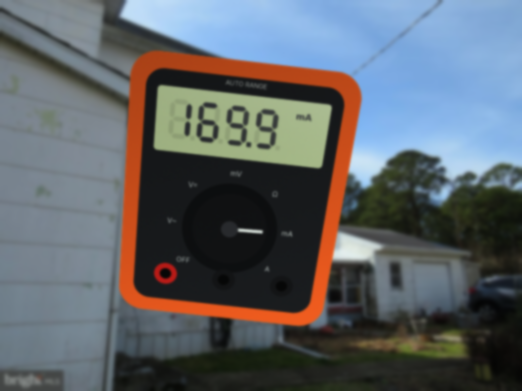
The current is 169.9; mA
